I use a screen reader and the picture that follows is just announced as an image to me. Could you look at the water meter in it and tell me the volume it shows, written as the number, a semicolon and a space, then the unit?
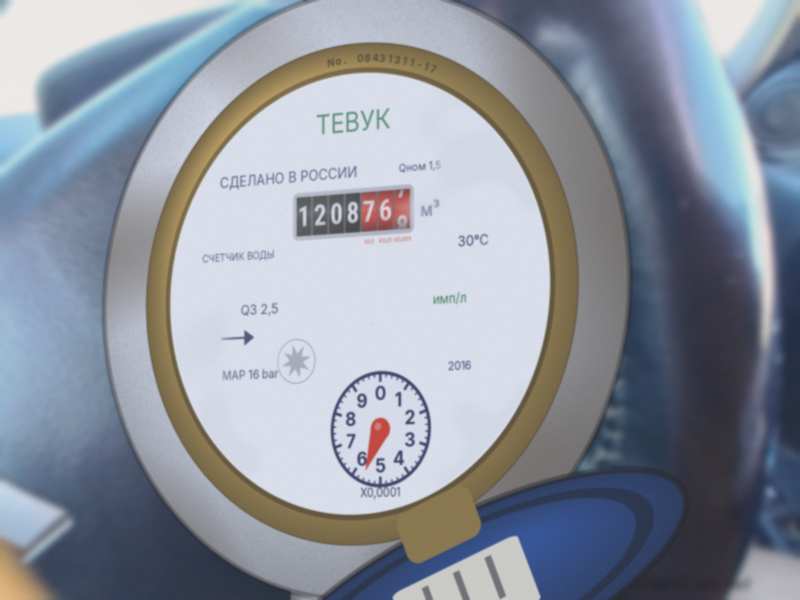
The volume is 1208.7675; m³
